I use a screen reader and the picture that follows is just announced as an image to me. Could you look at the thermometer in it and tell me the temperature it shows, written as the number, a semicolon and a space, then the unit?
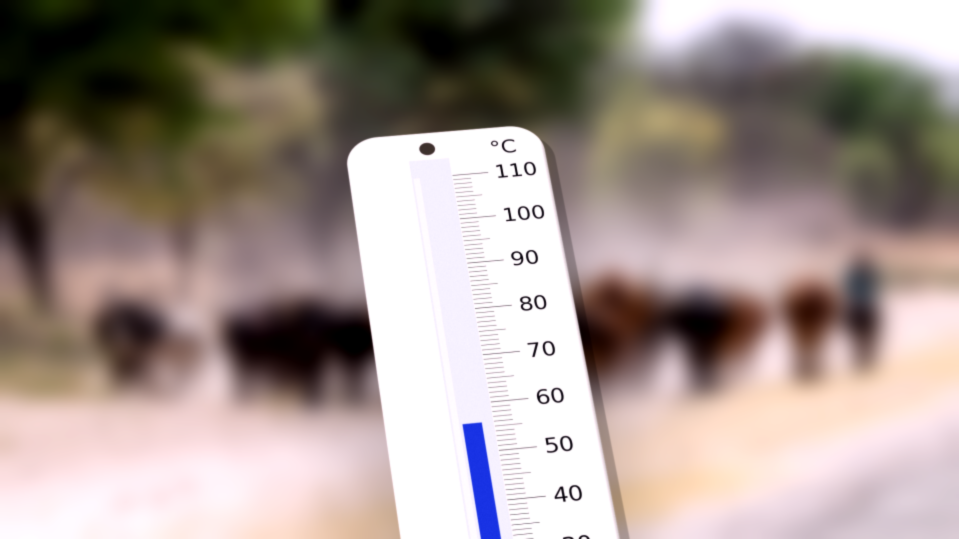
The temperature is 56; °C
